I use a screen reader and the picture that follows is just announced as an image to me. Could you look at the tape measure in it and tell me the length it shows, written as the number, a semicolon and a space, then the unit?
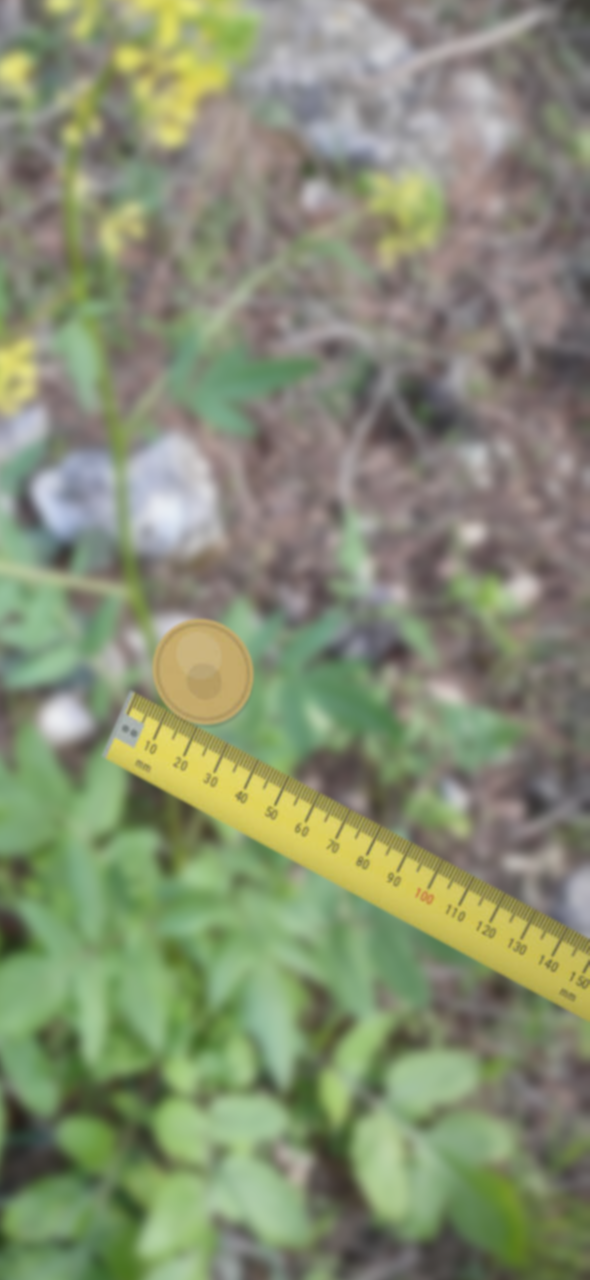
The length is 30; mm
